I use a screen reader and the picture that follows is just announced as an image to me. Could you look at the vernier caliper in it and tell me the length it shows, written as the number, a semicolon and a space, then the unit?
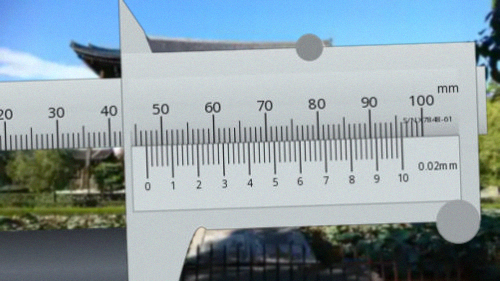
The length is 47.0; mm
